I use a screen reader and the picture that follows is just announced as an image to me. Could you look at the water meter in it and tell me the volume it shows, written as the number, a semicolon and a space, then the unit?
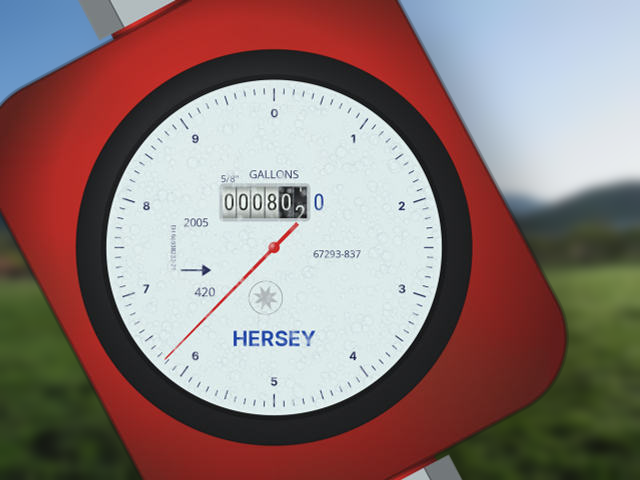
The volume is 8016.2; gal
